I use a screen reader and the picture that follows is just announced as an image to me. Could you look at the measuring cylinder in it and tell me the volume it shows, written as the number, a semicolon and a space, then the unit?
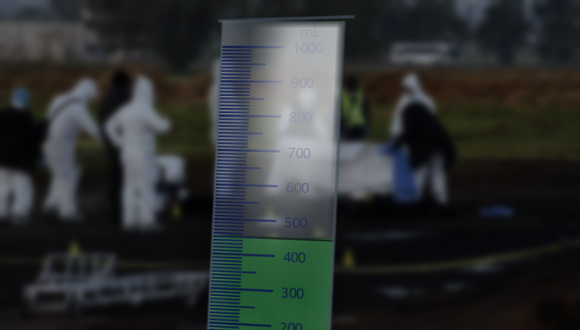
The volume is 450; mL
